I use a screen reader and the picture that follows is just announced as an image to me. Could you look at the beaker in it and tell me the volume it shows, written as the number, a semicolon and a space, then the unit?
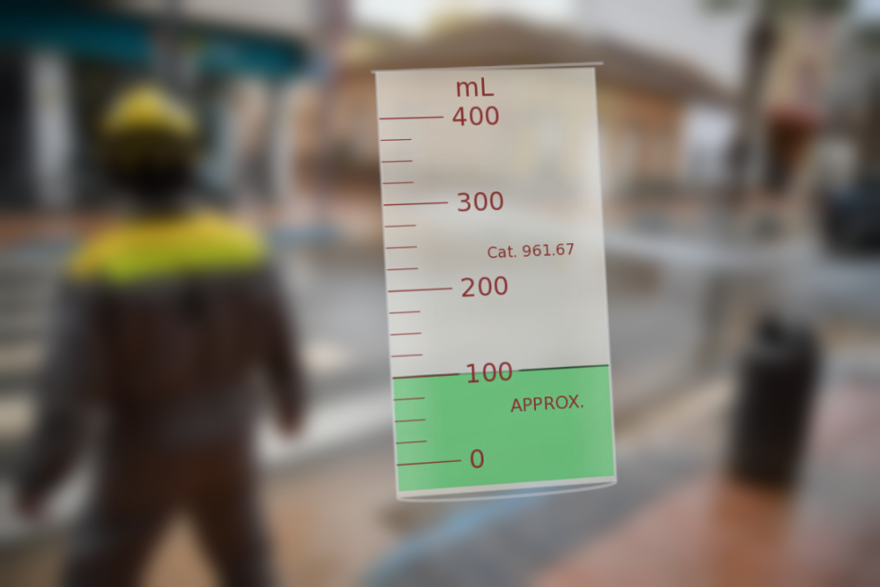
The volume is 100; mL
